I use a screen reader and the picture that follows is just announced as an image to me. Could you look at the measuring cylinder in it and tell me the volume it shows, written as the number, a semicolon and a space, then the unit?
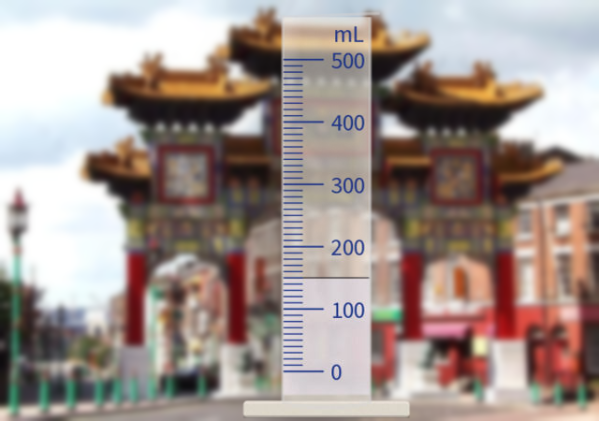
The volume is 150; mL
